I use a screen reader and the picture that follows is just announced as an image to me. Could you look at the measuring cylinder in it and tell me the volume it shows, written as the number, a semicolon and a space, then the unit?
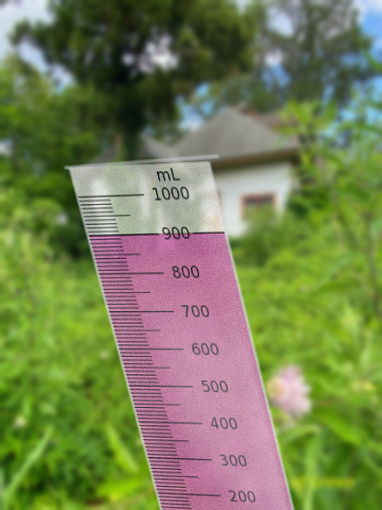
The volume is 900; mL
